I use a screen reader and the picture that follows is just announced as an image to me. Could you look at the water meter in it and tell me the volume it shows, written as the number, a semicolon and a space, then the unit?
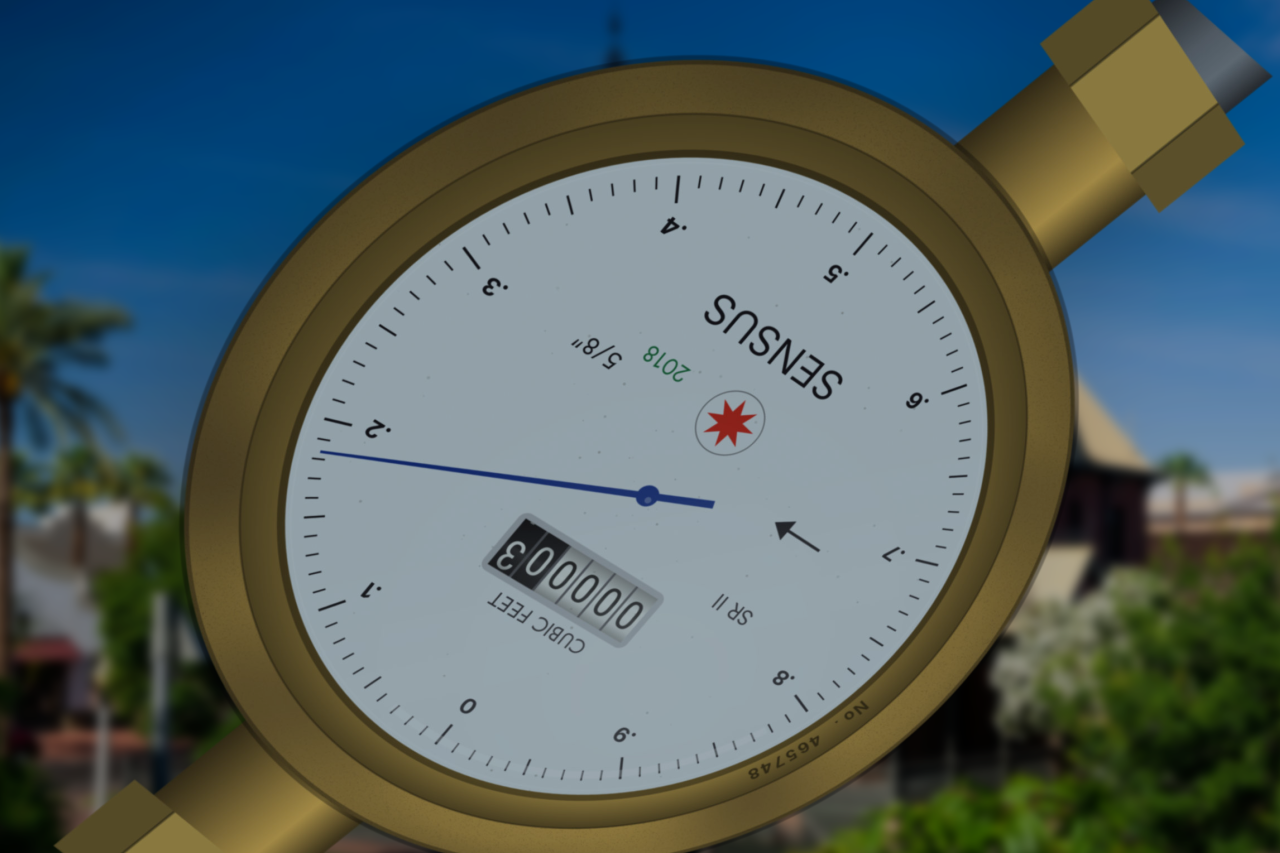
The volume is 3.18; ft³
